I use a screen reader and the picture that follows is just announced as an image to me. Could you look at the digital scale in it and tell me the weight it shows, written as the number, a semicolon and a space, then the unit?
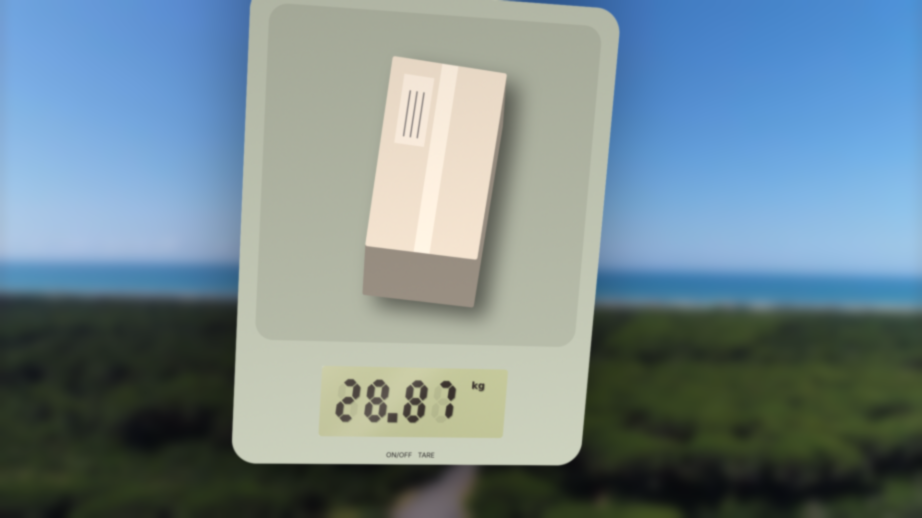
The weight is 28.87; kg
